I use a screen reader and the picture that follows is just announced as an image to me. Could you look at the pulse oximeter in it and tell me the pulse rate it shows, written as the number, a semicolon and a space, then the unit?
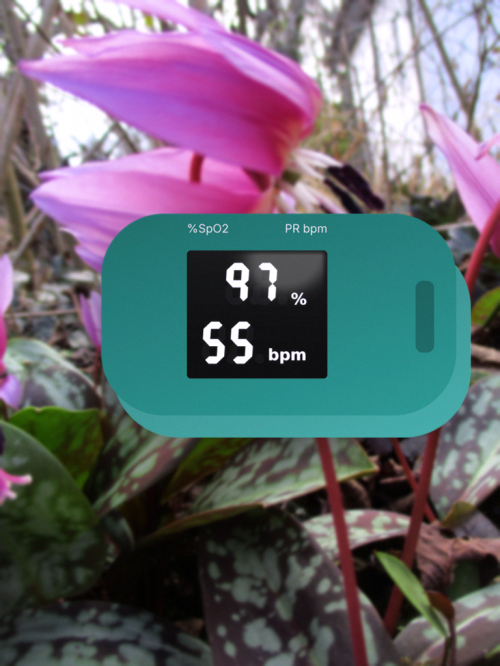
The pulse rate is 55; bpm
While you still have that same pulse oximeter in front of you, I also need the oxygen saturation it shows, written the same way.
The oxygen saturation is 97; %
